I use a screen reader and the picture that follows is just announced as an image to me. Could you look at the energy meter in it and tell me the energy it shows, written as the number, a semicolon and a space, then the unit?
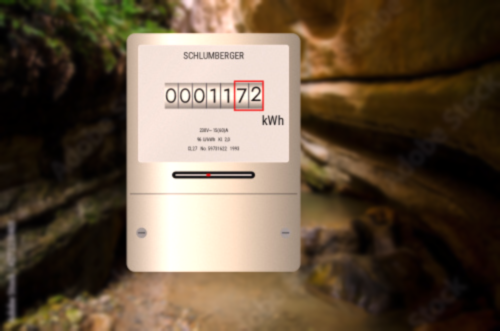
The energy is 11.72; kWh
